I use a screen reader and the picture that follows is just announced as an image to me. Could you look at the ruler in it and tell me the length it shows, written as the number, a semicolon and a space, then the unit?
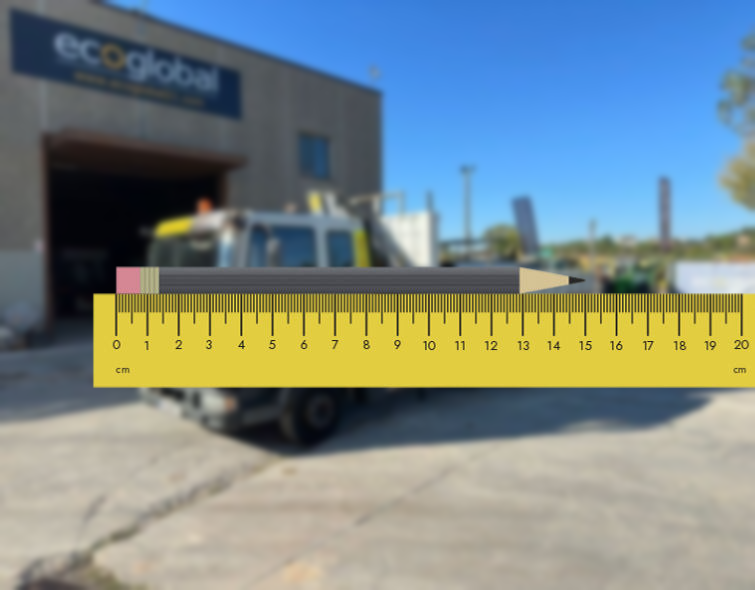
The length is 15; cm
